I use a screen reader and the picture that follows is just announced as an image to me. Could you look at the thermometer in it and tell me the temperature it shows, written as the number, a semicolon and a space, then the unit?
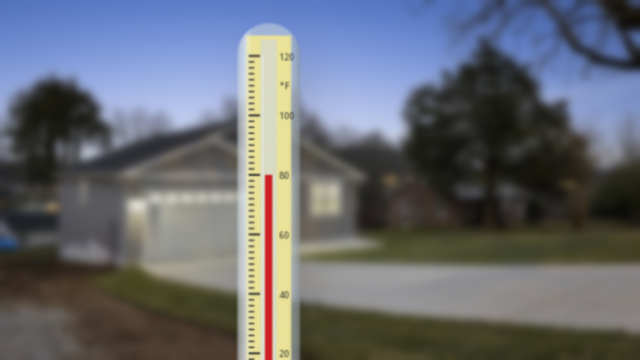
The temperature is 80; °F
